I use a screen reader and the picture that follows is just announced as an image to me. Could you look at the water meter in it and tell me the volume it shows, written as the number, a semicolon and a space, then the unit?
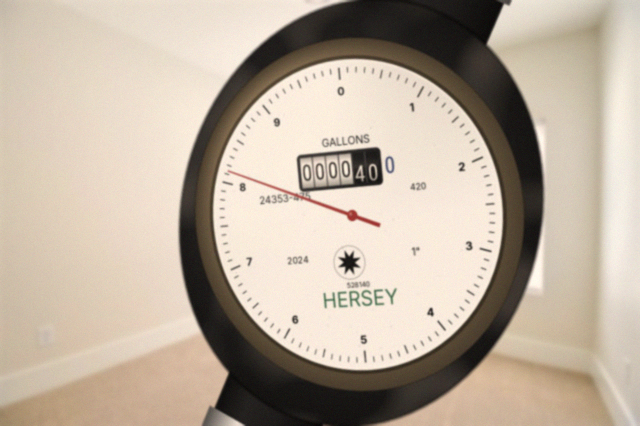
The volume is 398.1; gal
